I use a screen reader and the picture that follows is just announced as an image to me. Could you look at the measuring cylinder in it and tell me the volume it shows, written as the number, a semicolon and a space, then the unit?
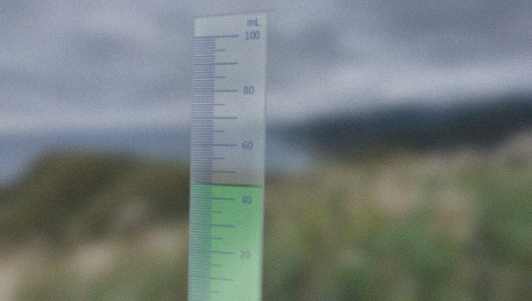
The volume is 45; mL
